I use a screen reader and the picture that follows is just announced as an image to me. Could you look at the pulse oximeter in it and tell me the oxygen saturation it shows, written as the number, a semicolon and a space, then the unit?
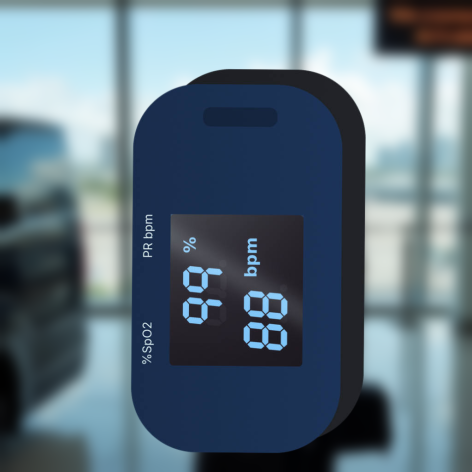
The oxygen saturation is 99; %
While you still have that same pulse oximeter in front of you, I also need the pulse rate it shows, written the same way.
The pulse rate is 88; bpm
